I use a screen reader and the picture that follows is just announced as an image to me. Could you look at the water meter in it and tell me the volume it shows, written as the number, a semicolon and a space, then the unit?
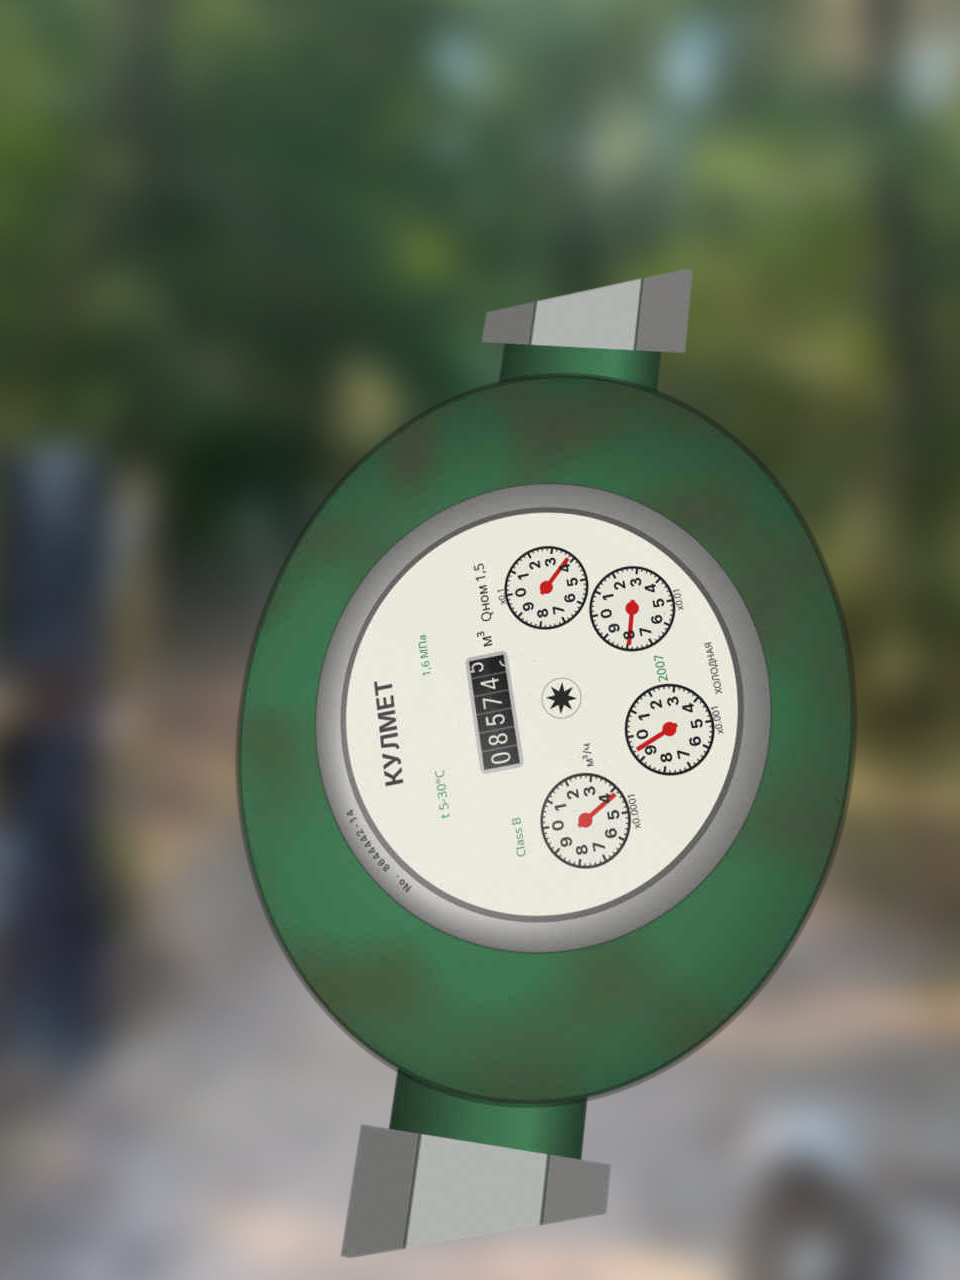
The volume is 85745.3794; m³
